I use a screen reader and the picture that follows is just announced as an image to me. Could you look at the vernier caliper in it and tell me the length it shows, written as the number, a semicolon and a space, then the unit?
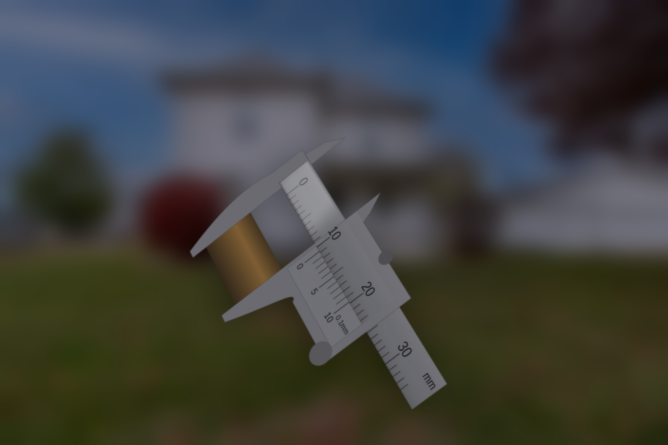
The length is 10.8; mm
